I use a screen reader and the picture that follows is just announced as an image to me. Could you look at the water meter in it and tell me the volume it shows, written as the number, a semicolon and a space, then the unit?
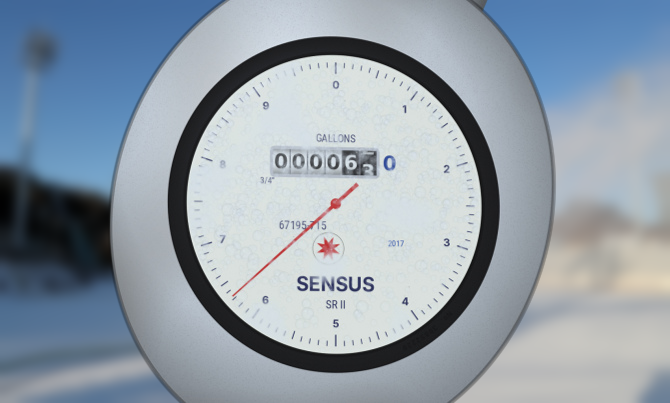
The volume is 626.3; gal
